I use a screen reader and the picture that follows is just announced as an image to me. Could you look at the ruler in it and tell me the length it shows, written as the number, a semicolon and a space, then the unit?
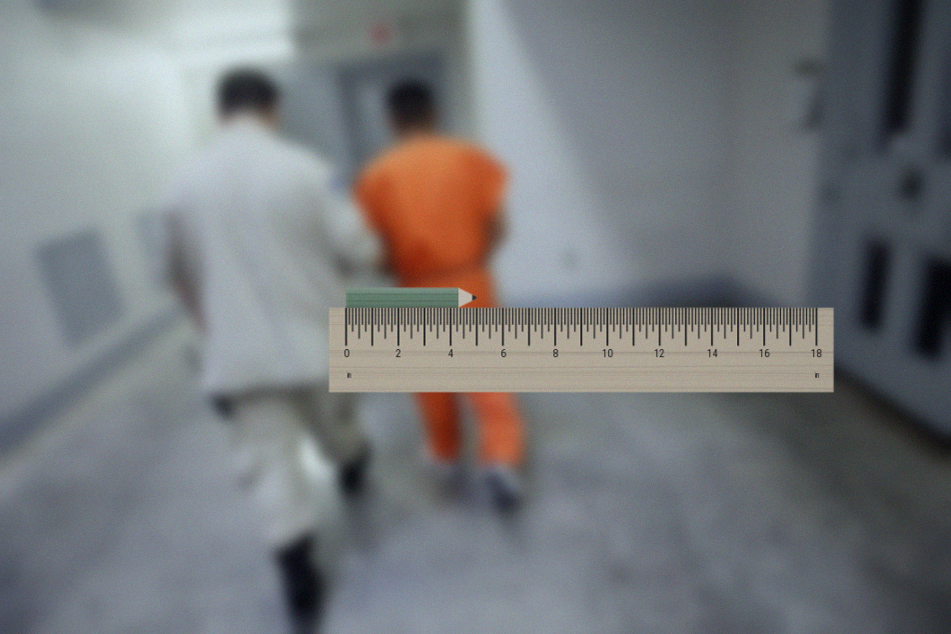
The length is 5; in
